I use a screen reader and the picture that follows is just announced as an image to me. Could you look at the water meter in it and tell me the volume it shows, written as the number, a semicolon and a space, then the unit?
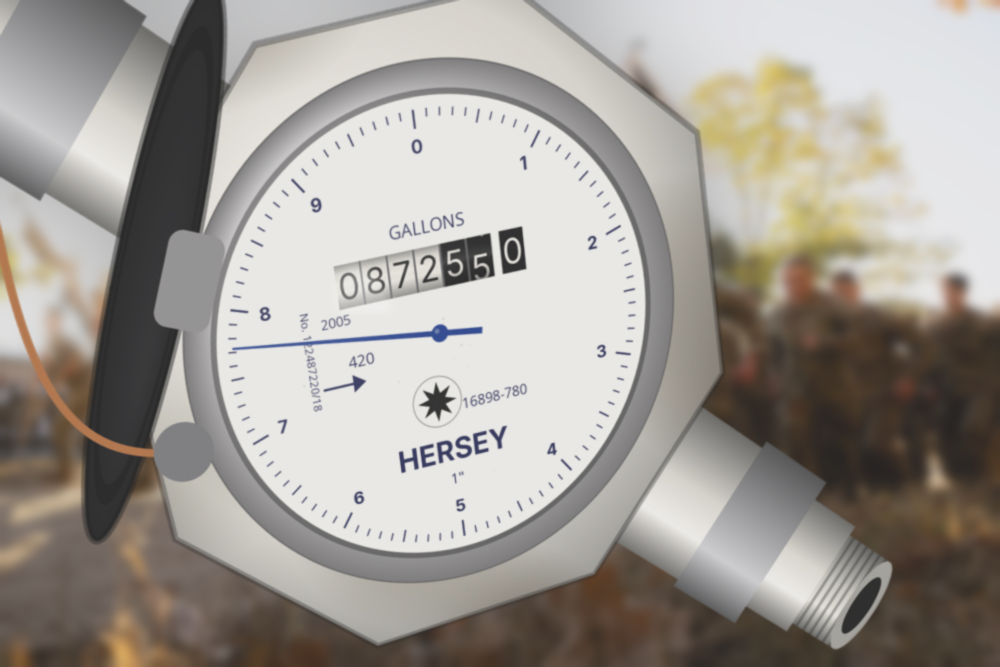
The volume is 872547.7; gal
